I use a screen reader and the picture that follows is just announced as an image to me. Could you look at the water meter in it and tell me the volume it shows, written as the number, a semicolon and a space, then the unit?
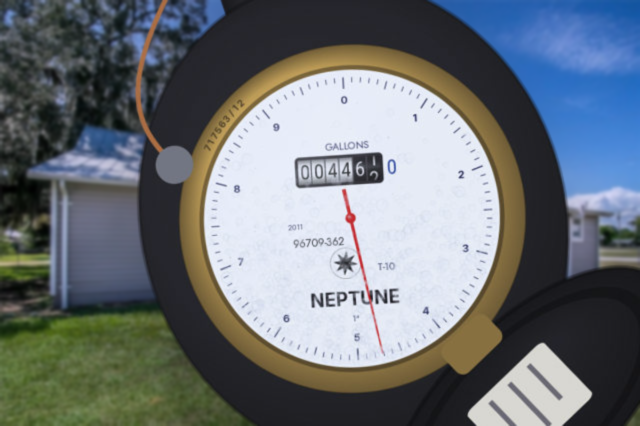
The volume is 44614.7; gal
